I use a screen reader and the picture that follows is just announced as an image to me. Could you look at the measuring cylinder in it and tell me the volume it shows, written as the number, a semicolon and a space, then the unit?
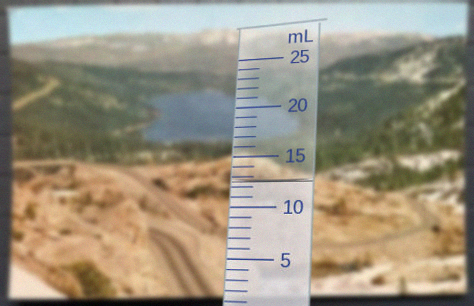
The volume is 12.5; mL
